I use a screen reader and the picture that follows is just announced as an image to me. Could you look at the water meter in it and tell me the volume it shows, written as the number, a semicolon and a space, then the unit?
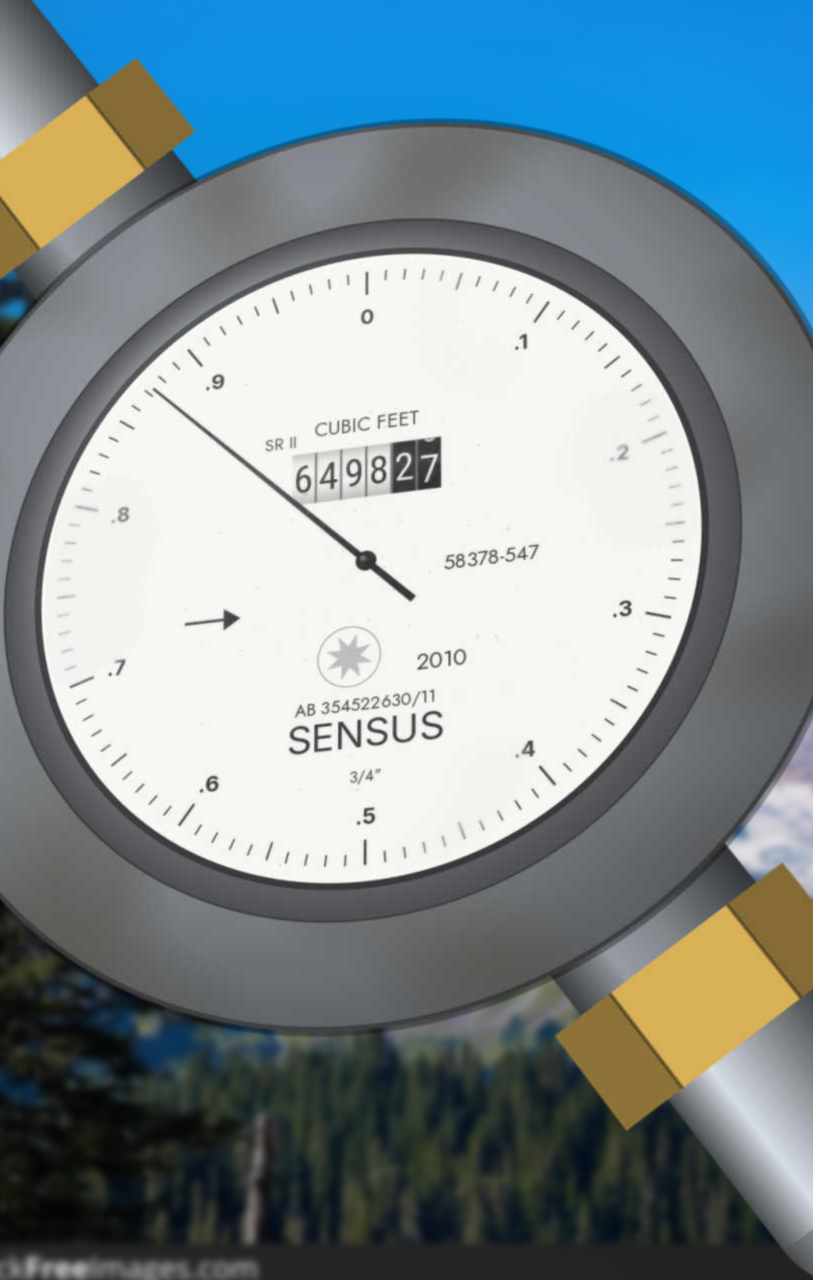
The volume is 649826.87; ft³
